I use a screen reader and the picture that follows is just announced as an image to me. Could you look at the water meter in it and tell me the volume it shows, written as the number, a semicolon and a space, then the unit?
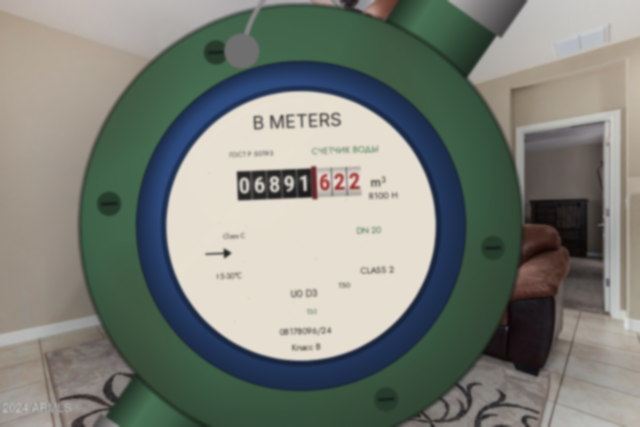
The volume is 6891.622; m³
